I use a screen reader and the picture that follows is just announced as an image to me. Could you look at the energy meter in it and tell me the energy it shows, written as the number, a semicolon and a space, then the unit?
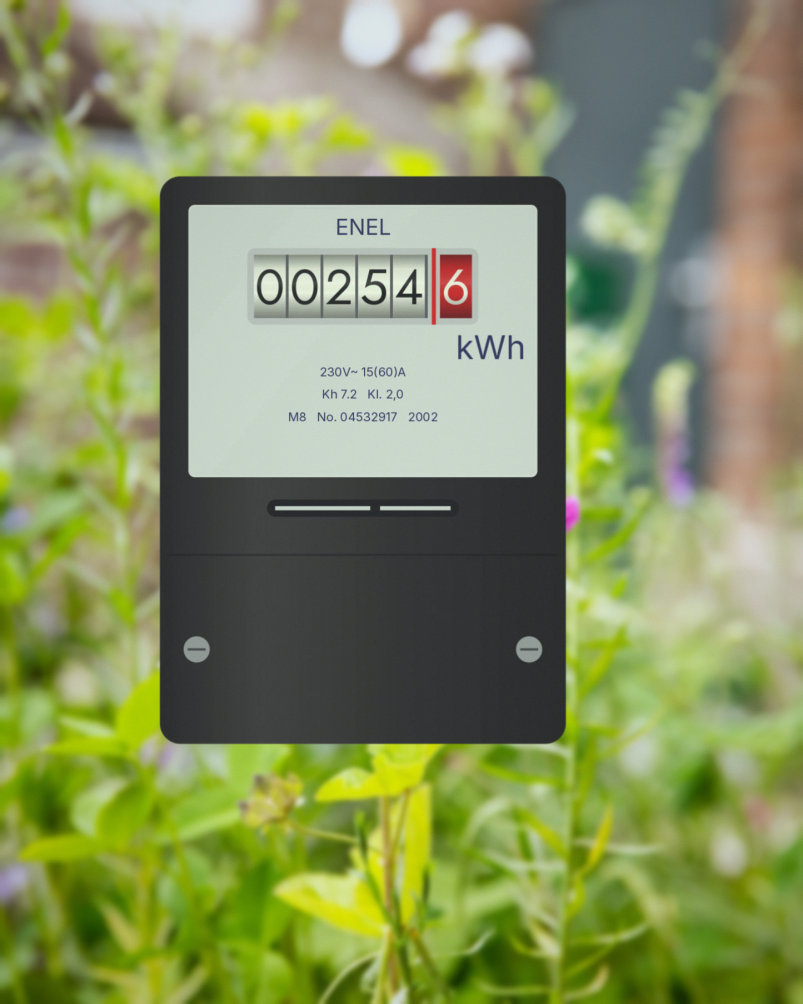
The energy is 254.6; kWh
